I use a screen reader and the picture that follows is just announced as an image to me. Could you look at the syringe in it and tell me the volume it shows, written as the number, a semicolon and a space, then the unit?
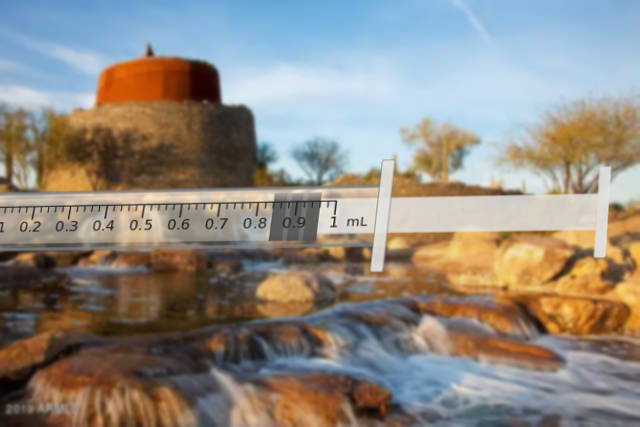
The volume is 0.84; mL
